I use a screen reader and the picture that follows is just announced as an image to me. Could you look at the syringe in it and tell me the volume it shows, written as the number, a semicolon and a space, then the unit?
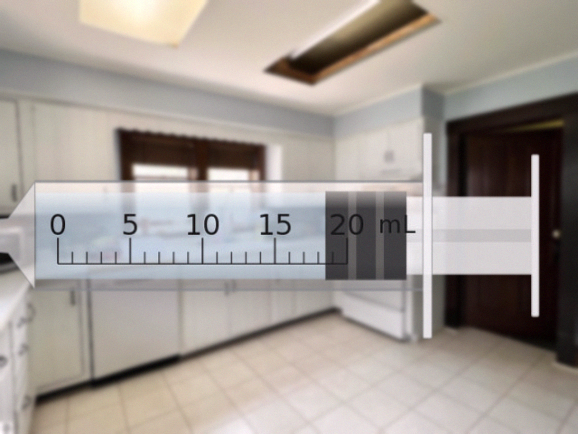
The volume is 18.5; mL
